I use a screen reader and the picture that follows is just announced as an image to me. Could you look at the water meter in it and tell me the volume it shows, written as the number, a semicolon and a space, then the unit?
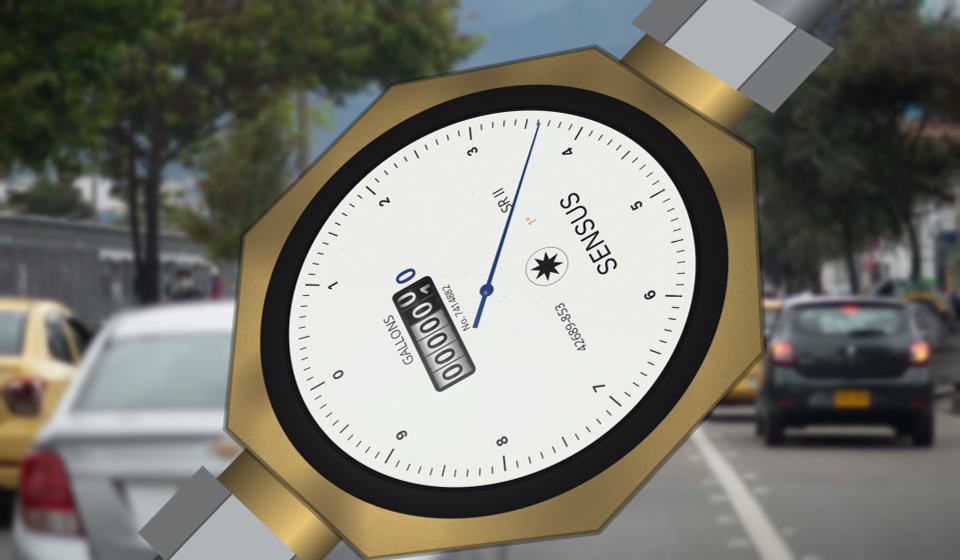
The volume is 3.6; gal
